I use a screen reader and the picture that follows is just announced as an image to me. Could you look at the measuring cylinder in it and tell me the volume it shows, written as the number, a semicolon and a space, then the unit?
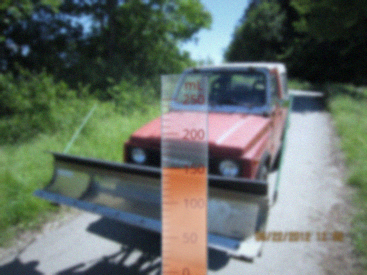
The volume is 150; mL
